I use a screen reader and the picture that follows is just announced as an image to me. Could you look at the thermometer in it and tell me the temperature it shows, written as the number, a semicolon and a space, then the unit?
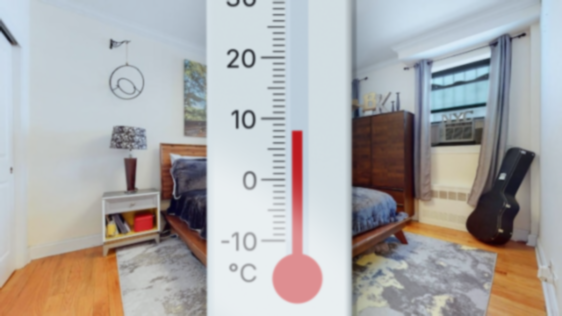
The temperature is 8; °C
